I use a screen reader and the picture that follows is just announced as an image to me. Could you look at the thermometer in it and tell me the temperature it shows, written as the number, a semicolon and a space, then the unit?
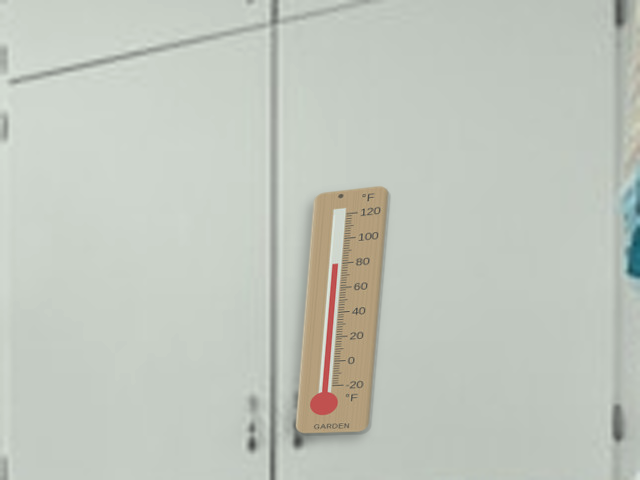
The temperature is 80; °F
